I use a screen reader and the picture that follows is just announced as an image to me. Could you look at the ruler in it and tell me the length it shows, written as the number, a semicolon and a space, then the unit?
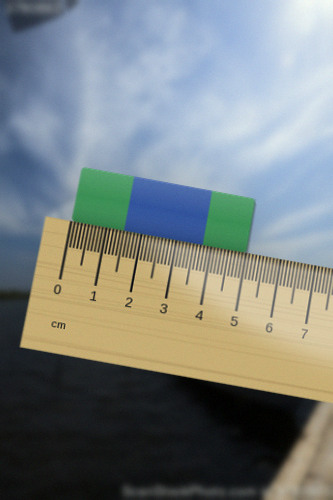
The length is 5; cm
